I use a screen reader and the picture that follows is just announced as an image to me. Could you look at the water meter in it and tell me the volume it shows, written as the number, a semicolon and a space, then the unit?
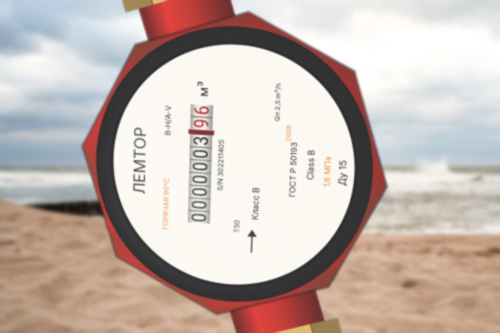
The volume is 3.96; m³
